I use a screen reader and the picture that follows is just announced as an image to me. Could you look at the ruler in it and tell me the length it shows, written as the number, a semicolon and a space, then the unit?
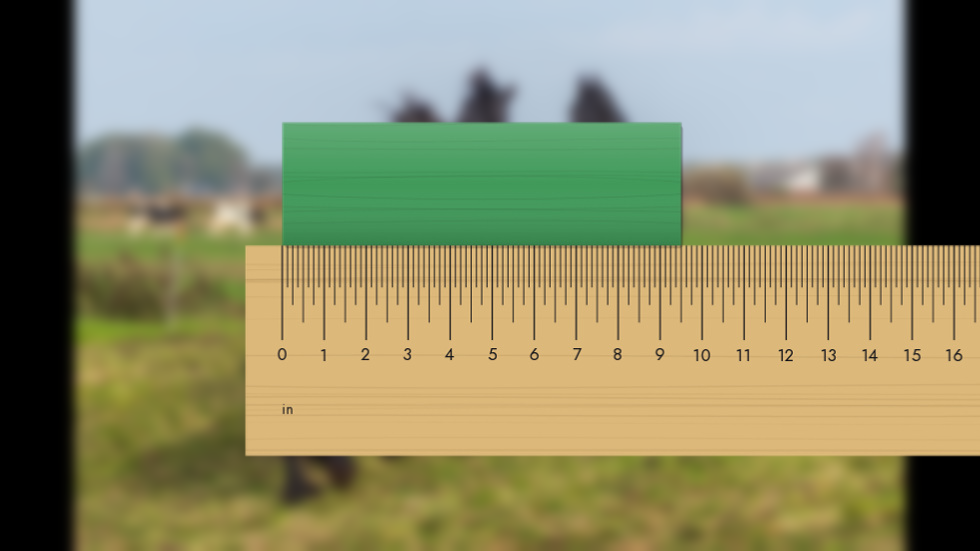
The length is 9.5; in
